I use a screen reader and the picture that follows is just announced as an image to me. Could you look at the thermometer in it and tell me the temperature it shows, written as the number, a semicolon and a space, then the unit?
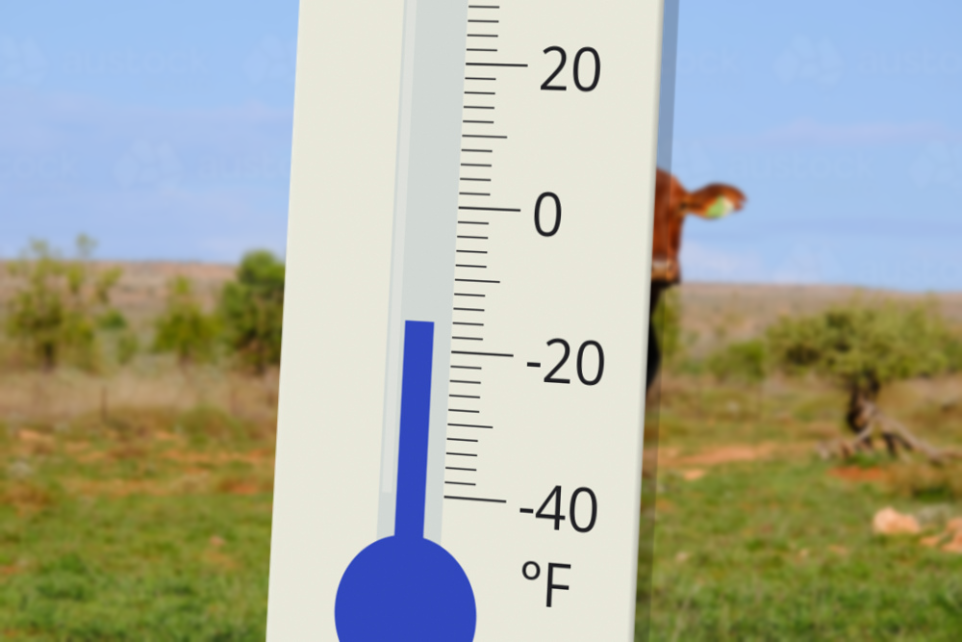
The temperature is -16; °F
